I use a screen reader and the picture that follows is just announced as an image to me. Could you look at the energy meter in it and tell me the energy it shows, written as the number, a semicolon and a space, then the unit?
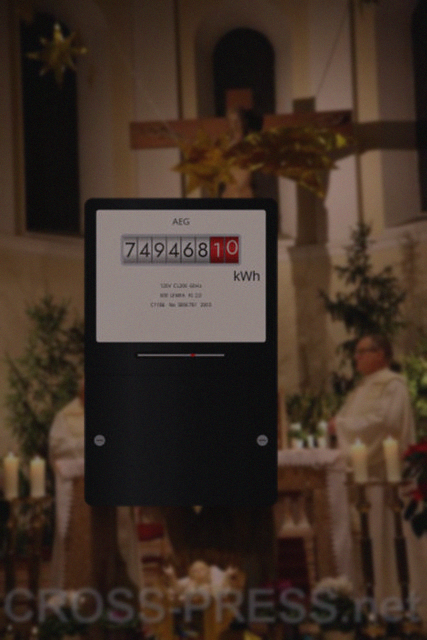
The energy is 749468.10; kWh
